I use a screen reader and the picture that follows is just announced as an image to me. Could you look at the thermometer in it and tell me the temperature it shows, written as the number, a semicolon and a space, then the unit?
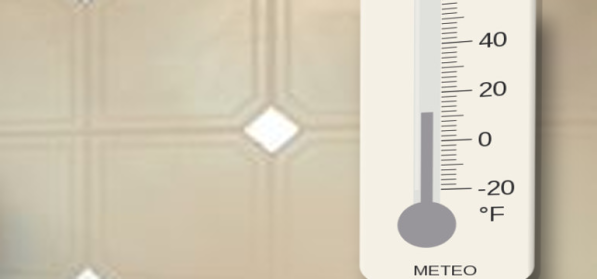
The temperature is 12; °F
